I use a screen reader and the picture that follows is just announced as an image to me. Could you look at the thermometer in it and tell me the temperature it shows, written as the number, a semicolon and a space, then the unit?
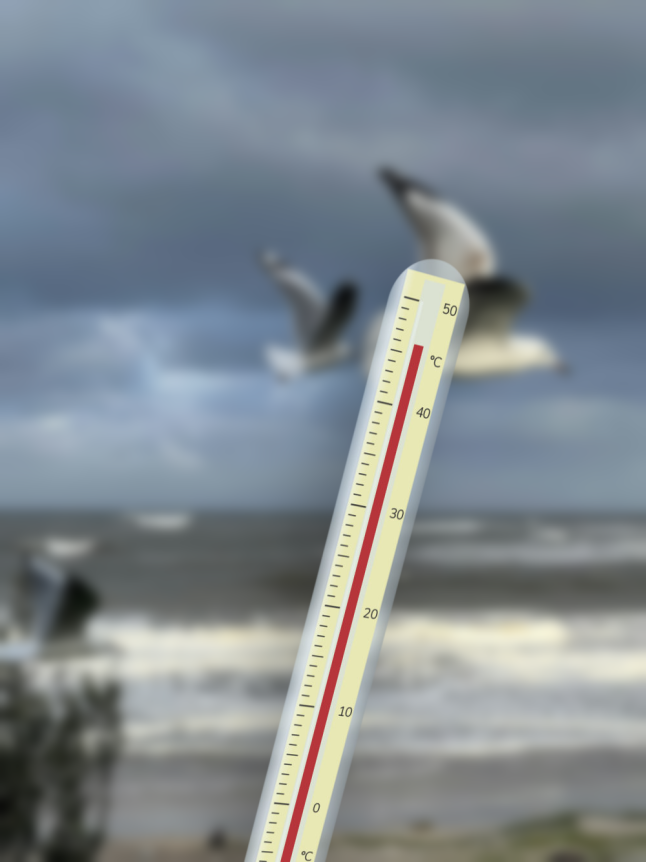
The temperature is 46; °C
